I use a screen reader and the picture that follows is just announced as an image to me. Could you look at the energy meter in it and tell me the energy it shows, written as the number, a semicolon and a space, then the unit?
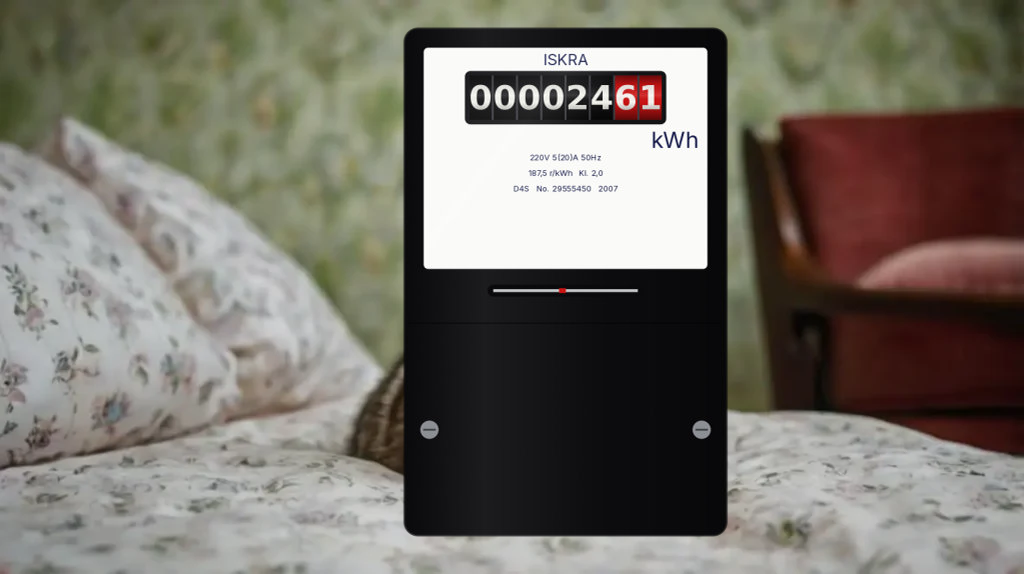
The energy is 24.61; kWh
